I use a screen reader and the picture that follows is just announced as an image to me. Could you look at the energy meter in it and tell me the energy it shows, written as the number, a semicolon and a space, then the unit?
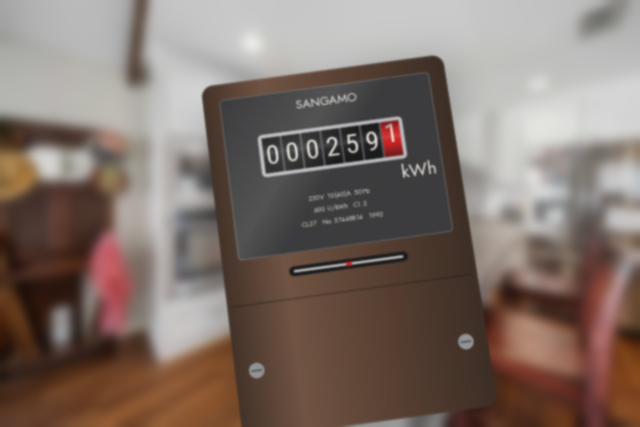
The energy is 259.1; kWh
